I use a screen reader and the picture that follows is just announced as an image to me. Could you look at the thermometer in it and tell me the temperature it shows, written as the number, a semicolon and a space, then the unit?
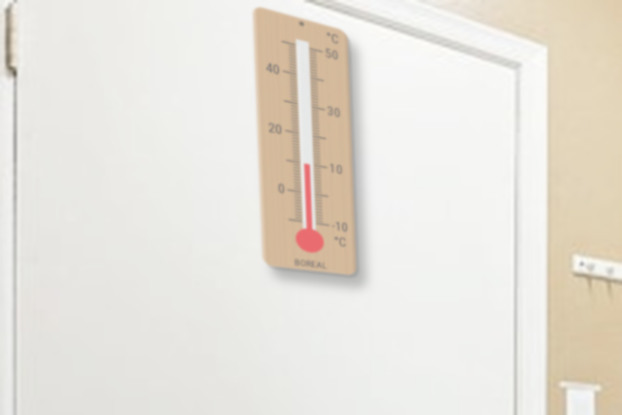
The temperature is 10; °C
